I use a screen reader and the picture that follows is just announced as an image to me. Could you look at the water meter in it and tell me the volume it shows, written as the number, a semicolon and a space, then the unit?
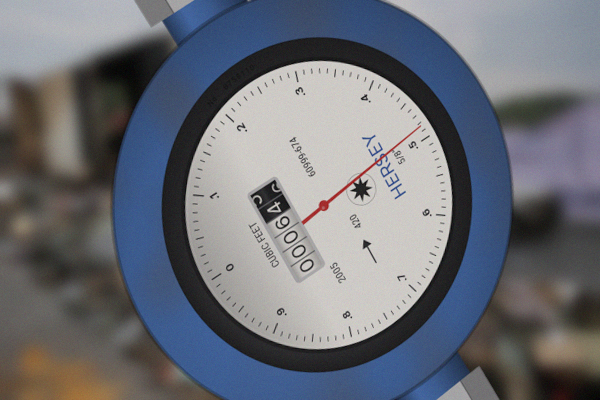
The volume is 645.48; ft³
